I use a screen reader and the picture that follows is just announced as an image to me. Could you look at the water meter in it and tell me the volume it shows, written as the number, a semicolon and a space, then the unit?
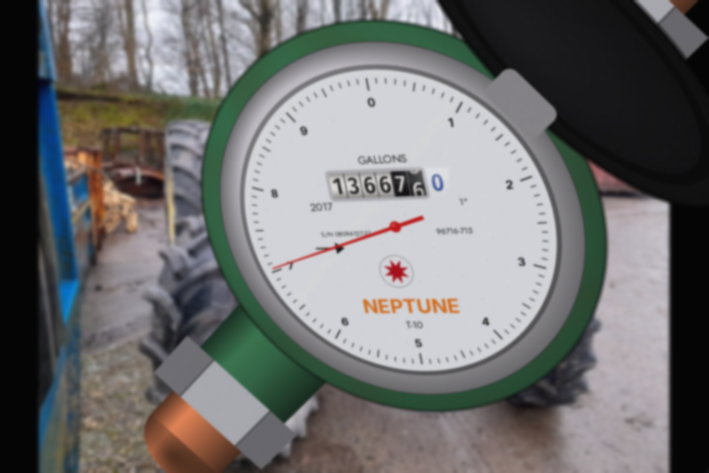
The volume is 1366757.0; gal
